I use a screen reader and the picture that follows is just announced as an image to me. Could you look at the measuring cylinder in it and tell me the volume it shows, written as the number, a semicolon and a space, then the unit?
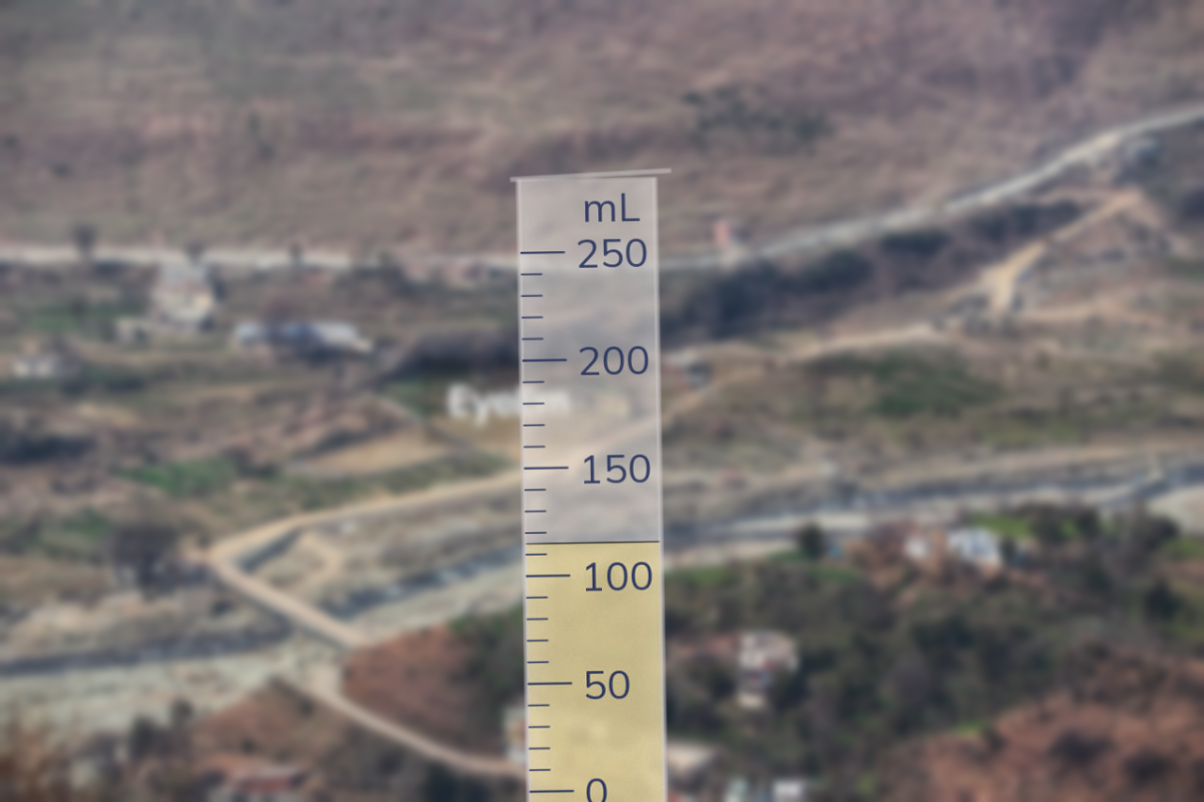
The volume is 115; mL
